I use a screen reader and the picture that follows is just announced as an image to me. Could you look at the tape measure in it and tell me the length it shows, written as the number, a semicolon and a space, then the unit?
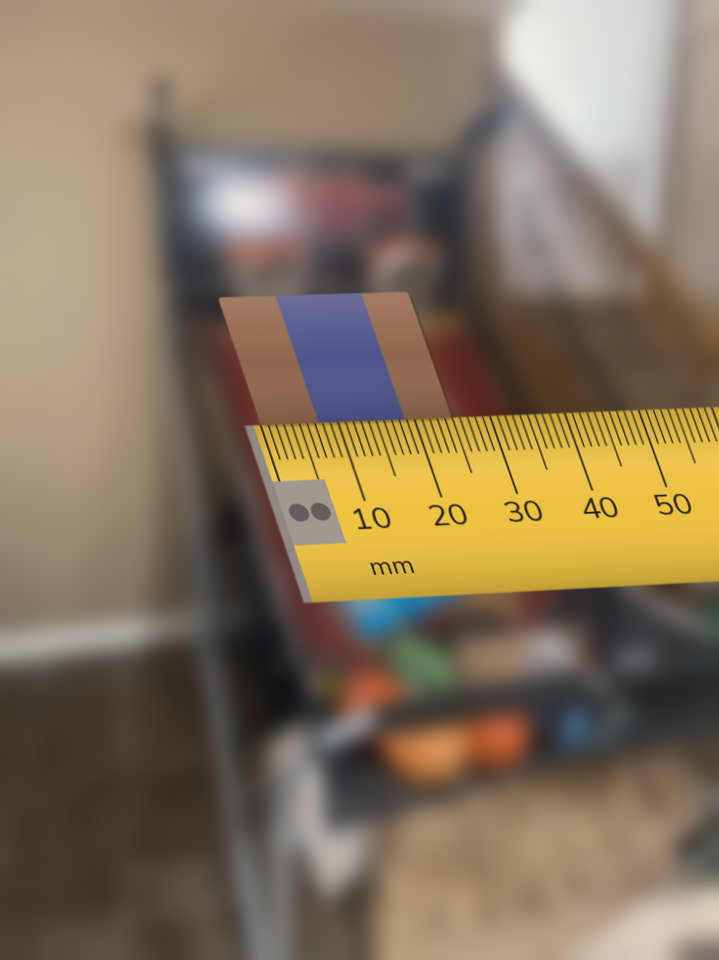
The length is 25; mm
